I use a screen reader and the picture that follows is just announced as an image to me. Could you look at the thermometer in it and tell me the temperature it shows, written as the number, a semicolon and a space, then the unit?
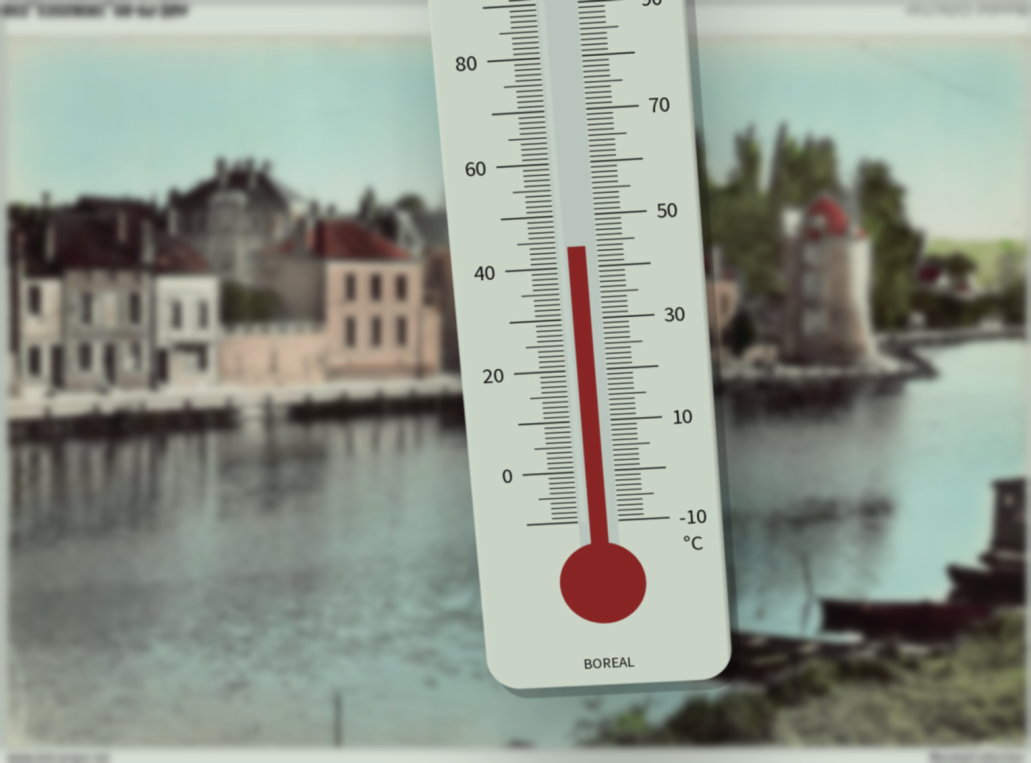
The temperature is 44; °C
